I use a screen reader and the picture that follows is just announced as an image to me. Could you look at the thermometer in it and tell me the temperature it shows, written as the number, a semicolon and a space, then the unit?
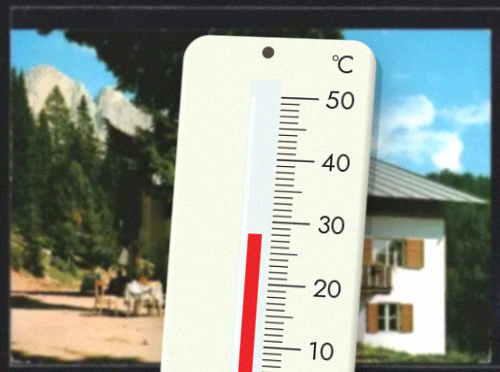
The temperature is 28; °C
